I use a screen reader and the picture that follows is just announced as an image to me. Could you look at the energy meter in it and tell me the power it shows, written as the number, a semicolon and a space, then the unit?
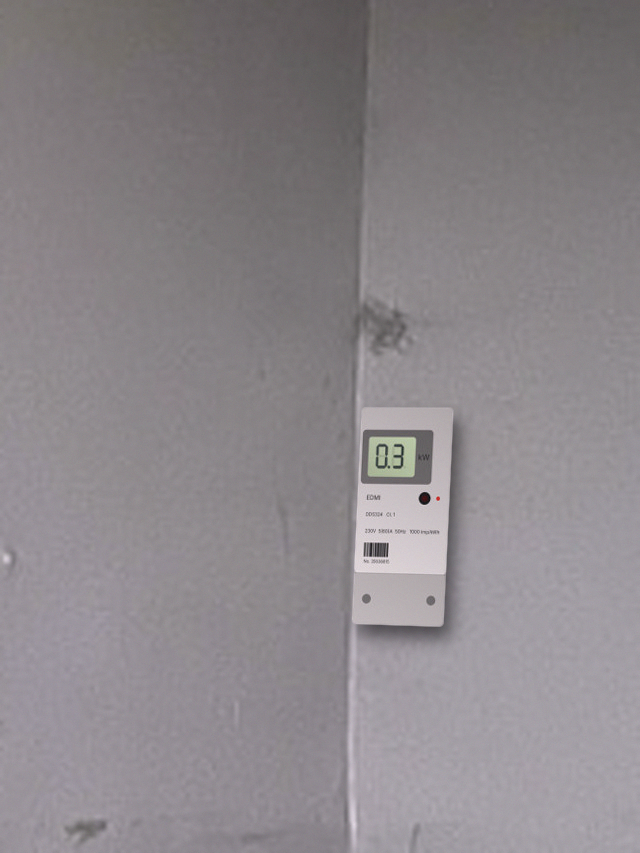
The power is 0.3; kW
